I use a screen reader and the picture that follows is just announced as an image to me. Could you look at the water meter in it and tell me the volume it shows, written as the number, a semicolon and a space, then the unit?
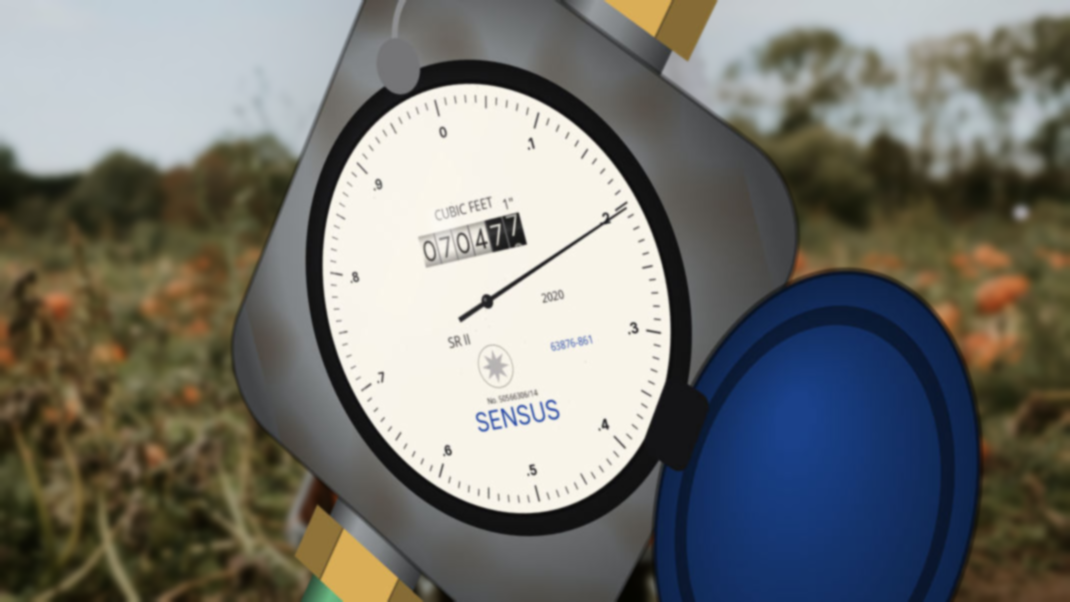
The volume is 70477.20; ft³
